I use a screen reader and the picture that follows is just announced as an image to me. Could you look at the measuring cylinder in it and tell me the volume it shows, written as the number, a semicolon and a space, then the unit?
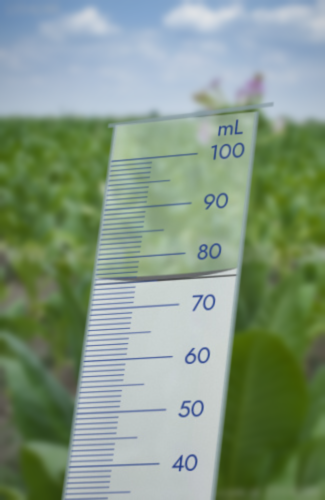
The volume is 75; mL
